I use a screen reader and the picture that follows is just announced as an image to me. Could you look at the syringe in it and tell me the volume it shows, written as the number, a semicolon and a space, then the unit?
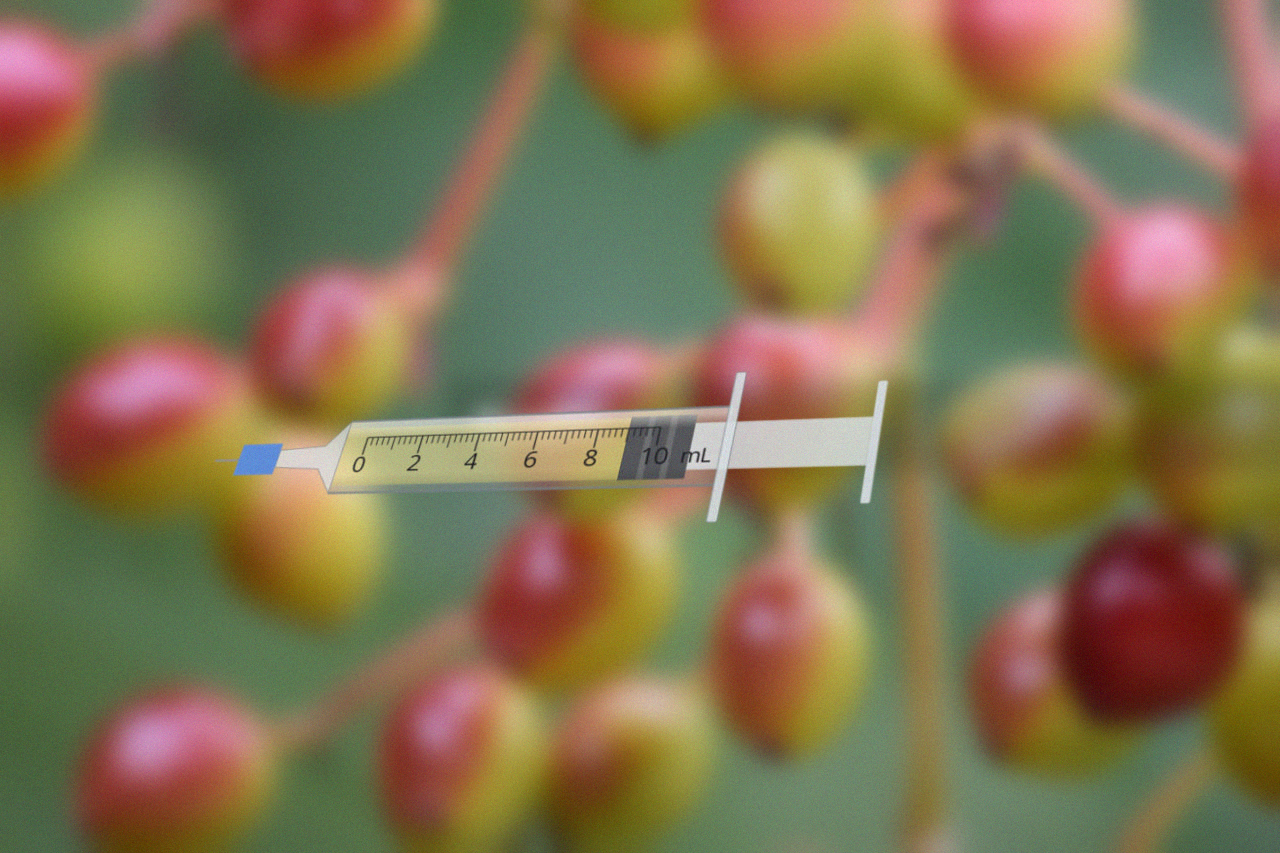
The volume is 9; mL
